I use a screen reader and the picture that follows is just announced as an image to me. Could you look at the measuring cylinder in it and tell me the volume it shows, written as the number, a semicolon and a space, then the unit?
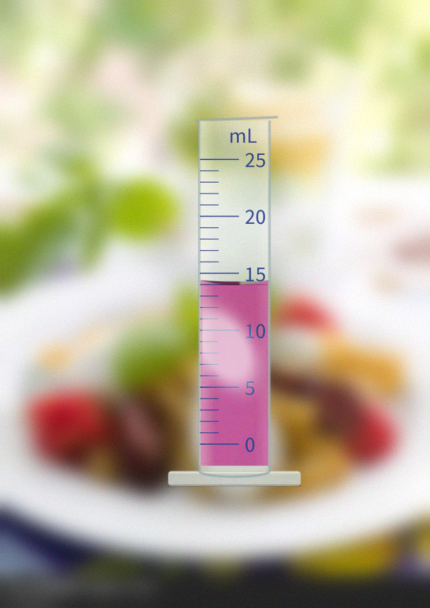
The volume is 14; mL
